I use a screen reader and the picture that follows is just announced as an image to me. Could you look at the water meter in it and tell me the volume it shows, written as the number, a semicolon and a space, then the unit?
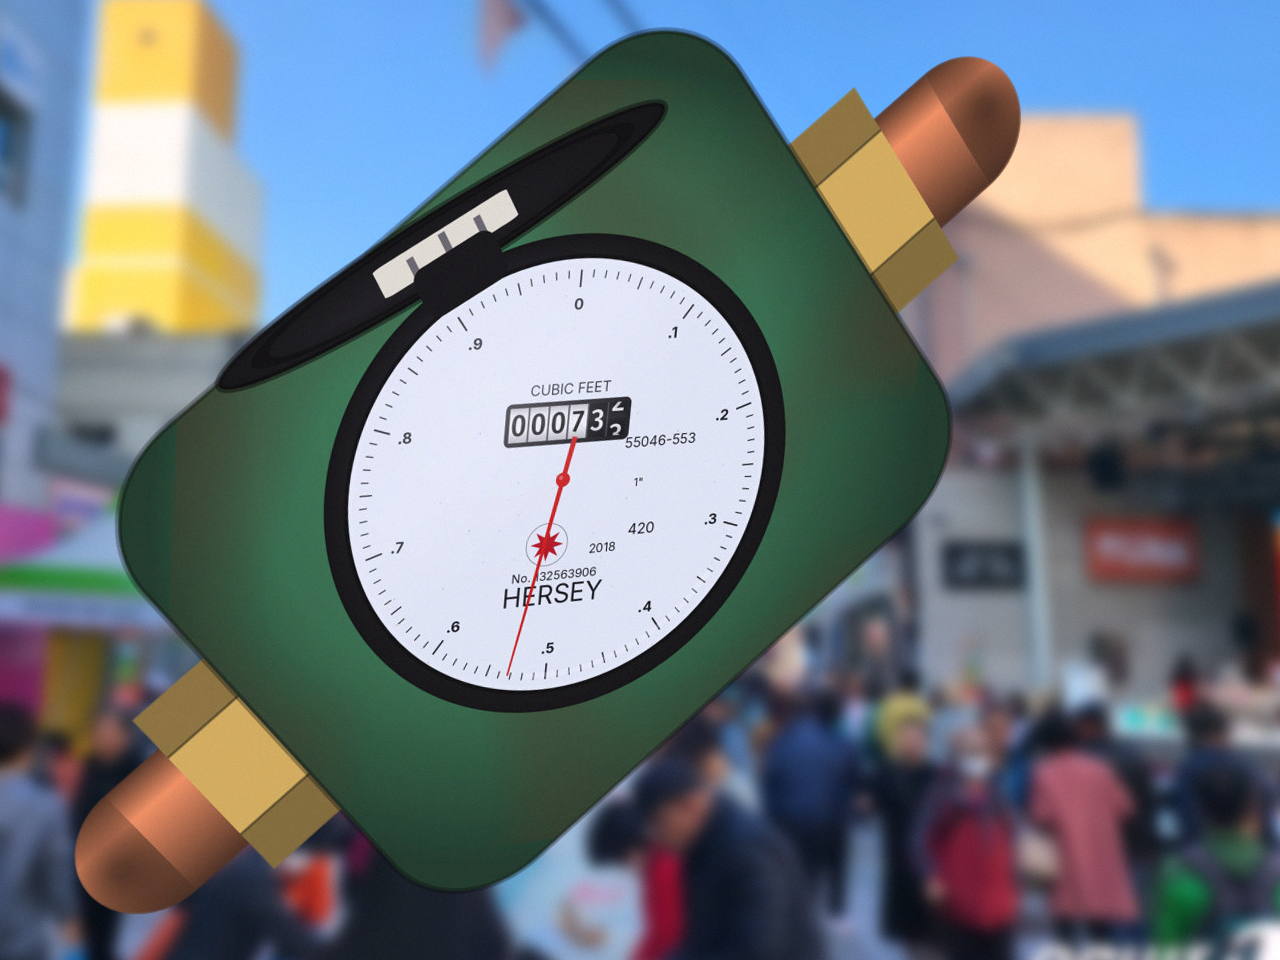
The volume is 732.53; ft³
